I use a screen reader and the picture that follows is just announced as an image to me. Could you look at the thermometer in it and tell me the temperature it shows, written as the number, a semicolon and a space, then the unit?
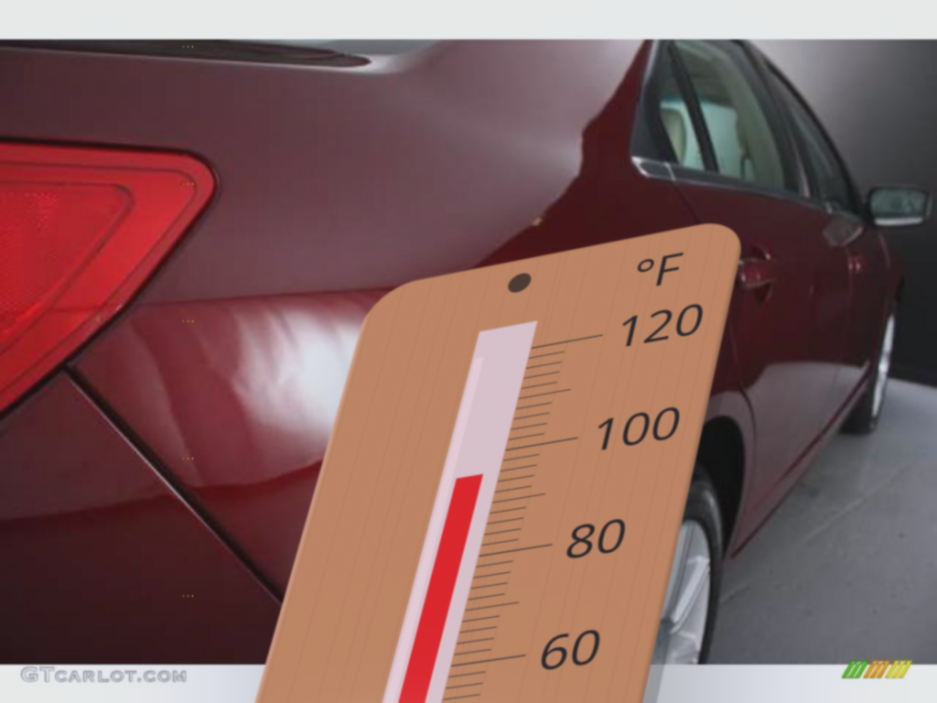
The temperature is 96; °F
